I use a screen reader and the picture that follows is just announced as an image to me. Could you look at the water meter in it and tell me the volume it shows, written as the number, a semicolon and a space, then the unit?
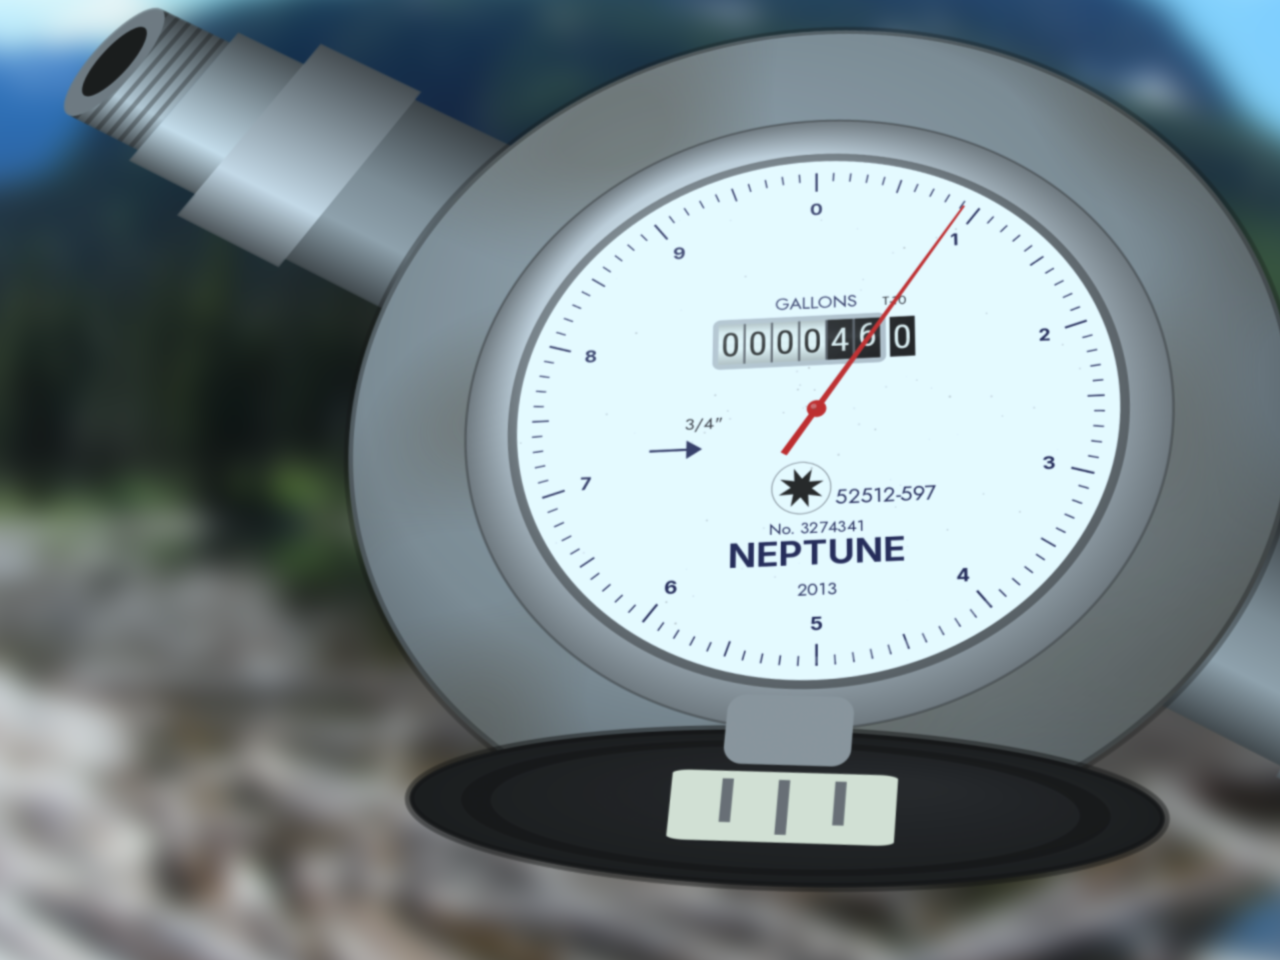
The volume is 460.9; gal
